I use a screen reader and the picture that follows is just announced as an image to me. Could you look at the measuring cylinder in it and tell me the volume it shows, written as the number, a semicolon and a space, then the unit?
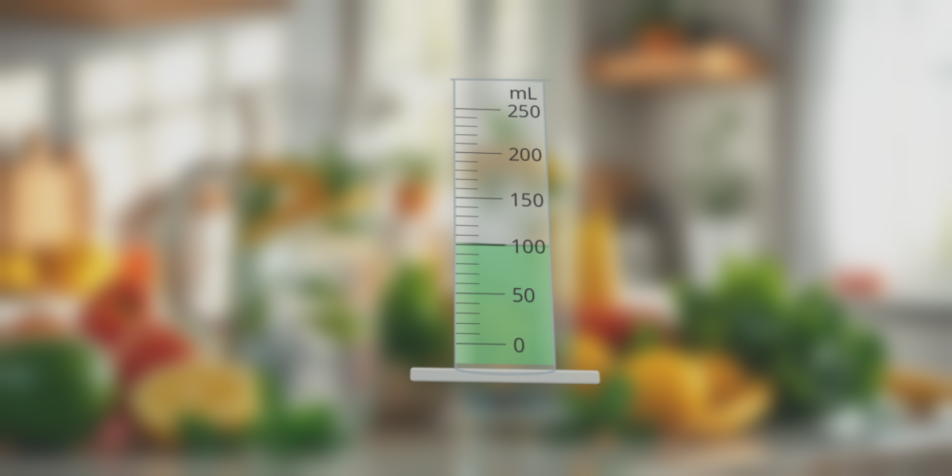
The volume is 100; mL
